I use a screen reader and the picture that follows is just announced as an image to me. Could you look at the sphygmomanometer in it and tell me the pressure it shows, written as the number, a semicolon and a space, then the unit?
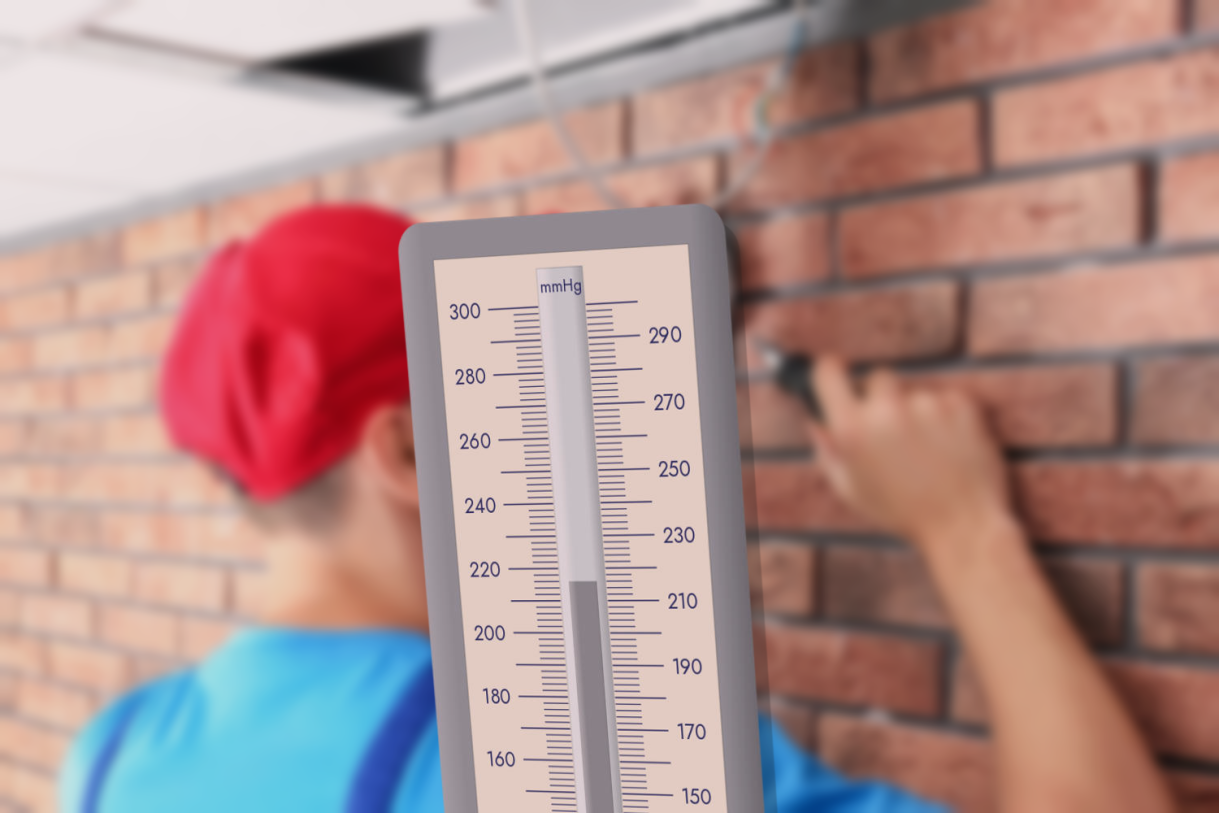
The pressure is 216; mmHg
